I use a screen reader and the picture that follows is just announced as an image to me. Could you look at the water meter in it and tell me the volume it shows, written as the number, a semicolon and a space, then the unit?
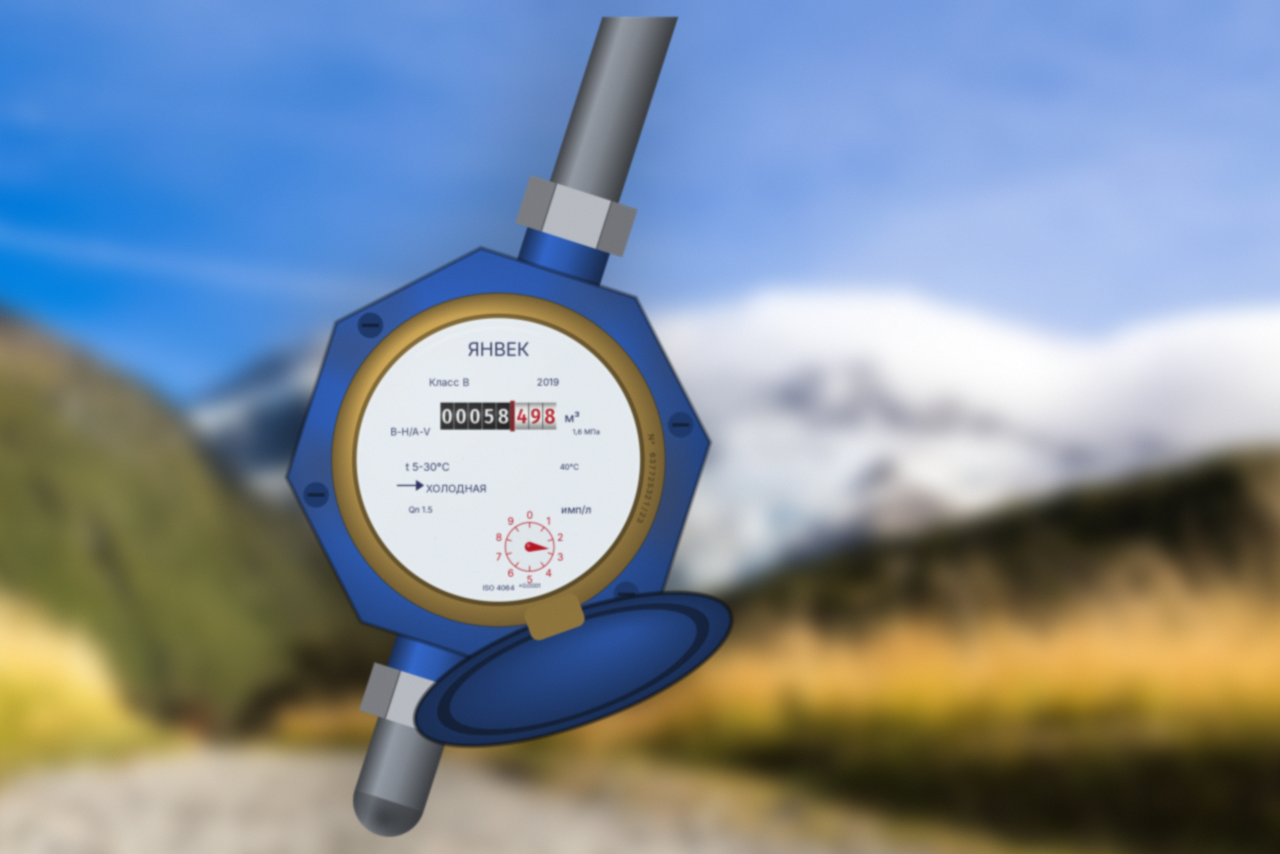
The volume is 58.4982; m³
